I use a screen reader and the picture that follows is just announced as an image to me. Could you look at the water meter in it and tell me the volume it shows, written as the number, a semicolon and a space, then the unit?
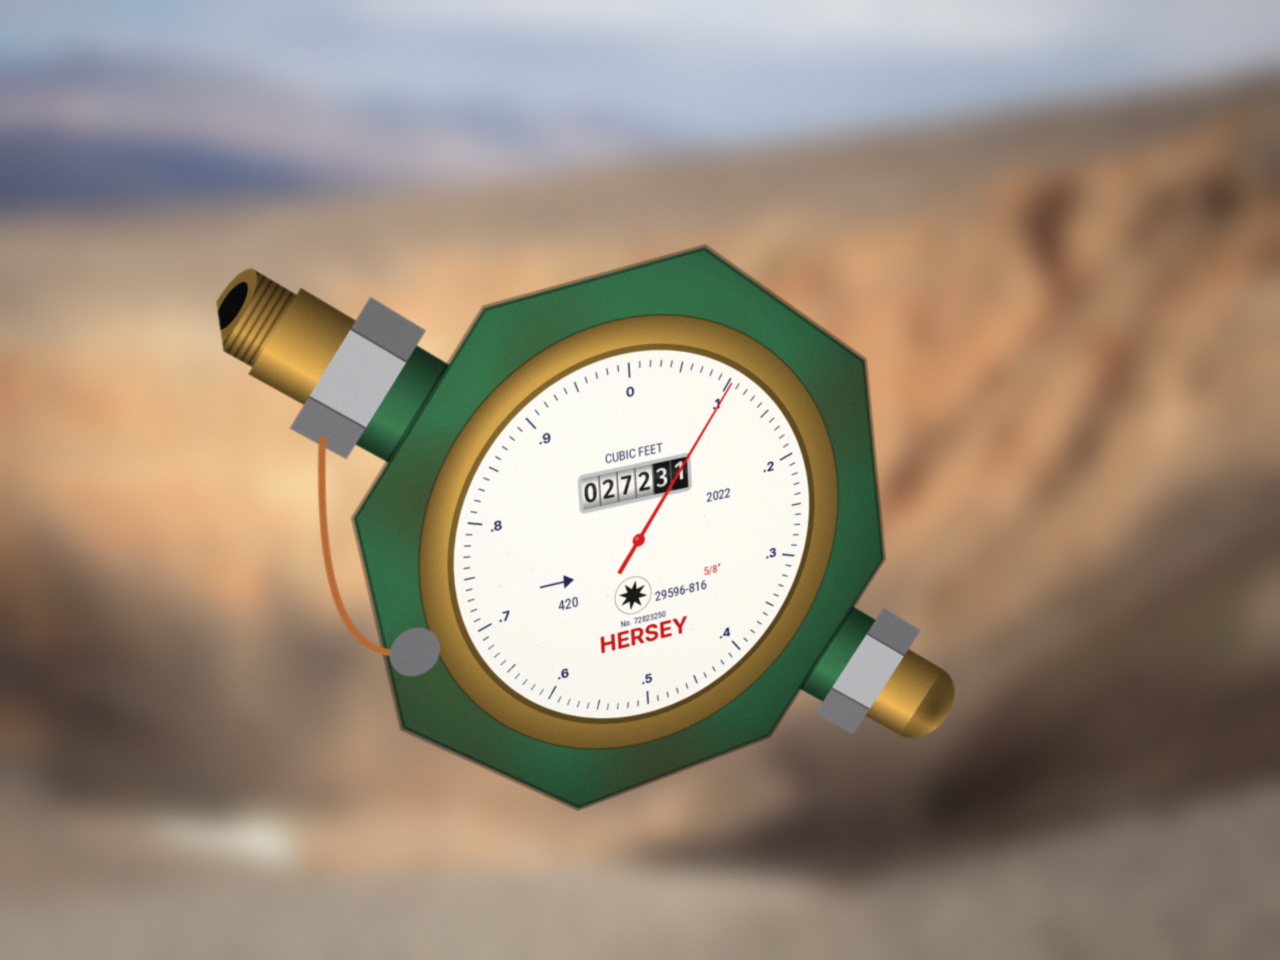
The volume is 27231.10; ft³
